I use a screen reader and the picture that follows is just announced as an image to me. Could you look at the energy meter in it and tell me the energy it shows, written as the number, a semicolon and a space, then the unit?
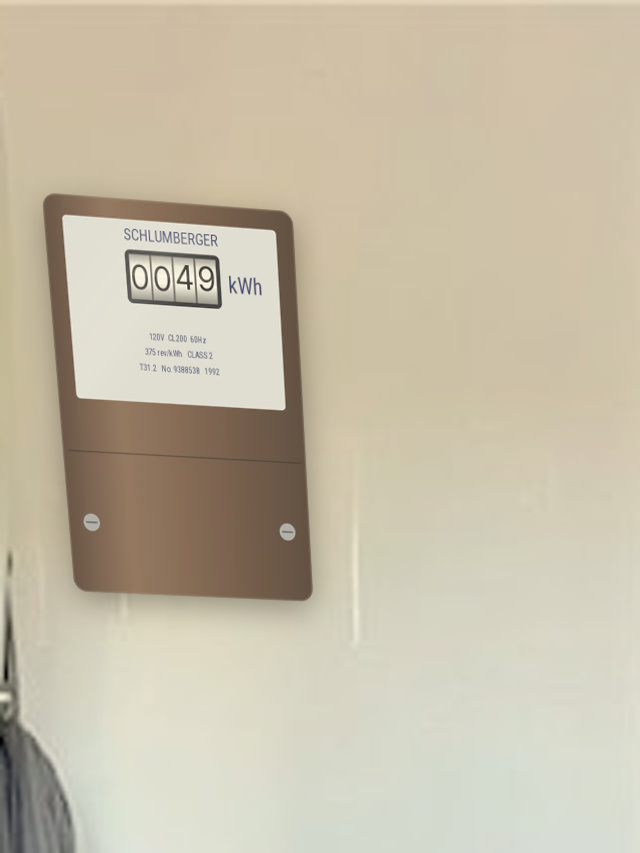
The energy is 49; kWh
